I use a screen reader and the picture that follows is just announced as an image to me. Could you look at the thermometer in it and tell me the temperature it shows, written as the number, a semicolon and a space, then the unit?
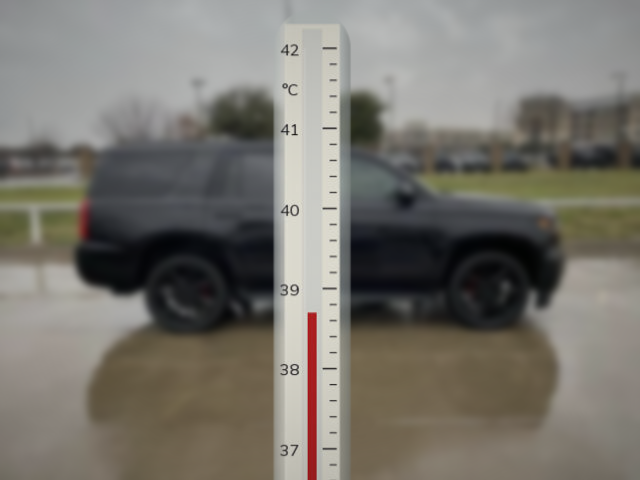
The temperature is 38.7; °C
